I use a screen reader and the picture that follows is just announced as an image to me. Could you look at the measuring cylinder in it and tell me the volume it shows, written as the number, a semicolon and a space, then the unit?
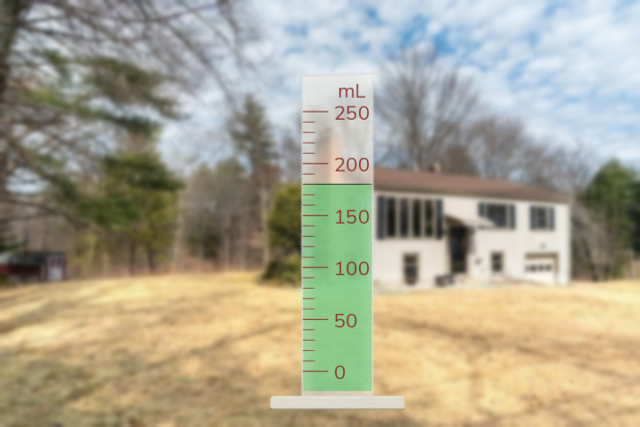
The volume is 180; mL
